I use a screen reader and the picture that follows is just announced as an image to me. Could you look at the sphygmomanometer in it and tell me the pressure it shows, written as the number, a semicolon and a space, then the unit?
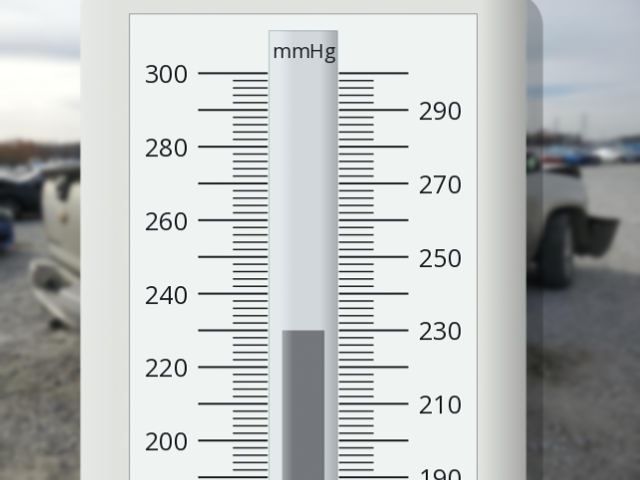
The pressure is 230; mmHg
